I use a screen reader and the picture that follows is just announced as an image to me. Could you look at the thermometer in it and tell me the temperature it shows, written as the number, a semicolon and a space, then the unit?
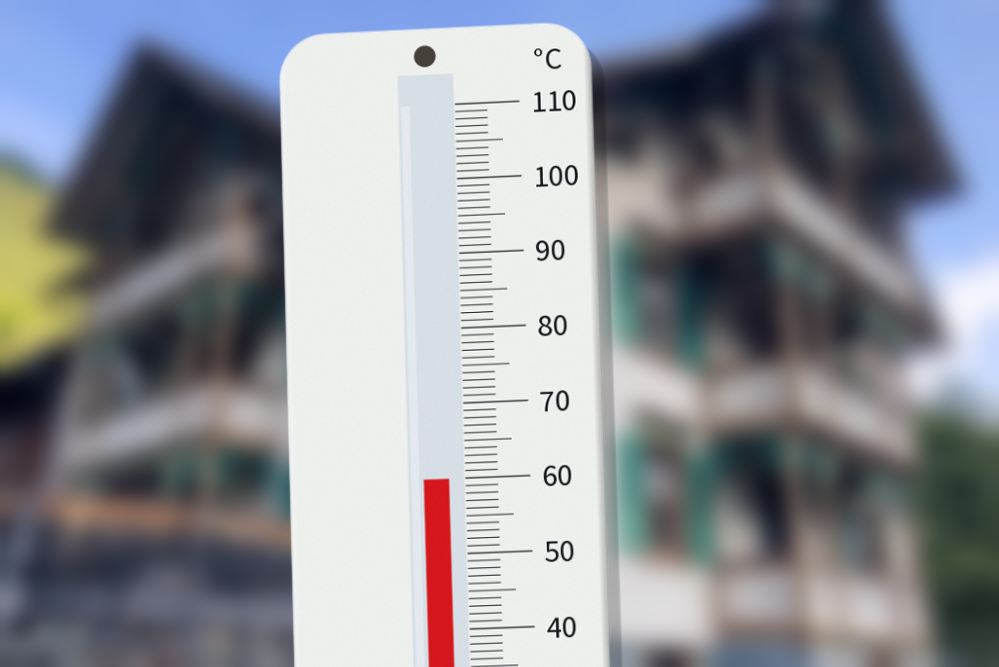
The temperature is 60; °C
